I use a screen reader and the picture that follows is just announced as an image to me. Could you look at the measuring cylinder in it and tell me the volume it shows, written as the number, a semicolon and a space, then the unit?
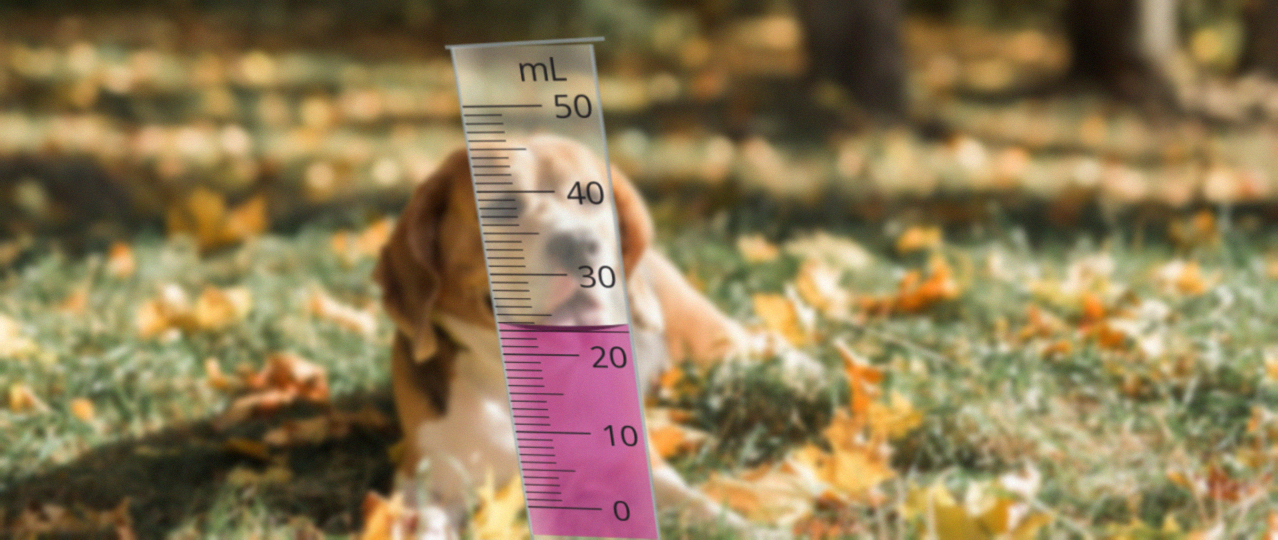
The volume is 23; mL
